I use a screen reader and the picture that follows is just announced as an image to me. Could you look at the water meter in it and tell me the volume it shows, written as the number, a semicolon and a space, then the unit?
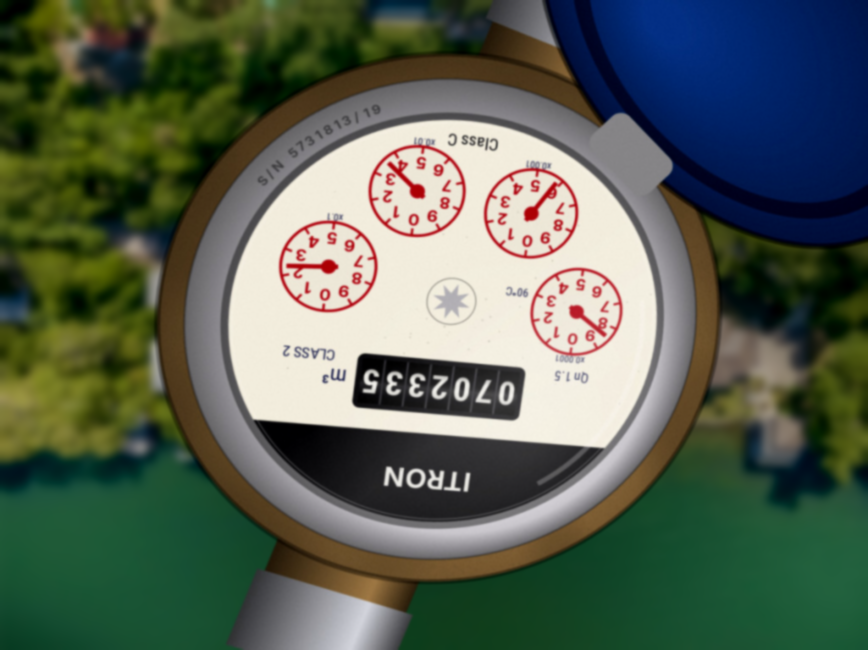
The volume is 702335.2358; m³
